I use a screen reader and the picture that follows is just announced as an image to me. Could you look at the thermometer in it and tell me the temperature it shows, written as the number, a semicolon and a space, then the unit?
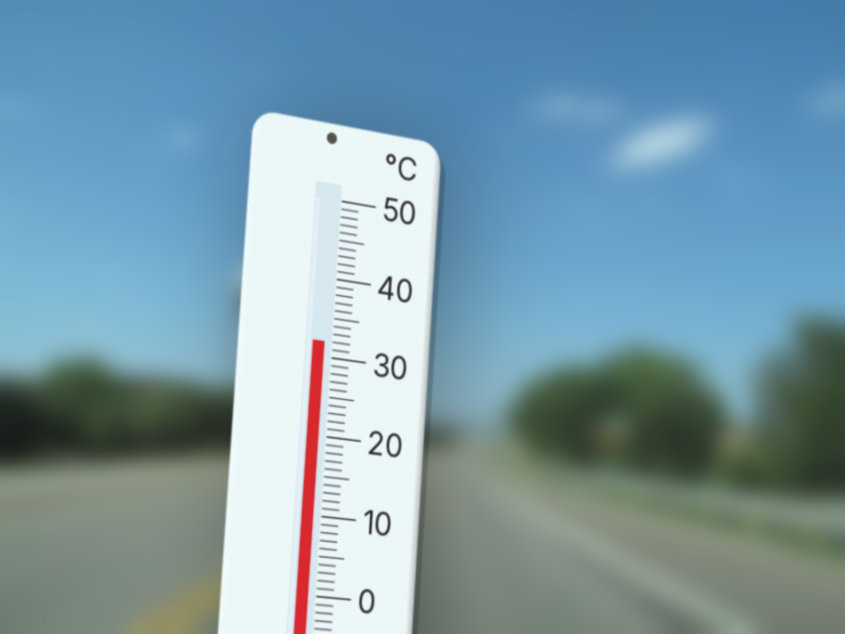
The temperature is 32; °C
